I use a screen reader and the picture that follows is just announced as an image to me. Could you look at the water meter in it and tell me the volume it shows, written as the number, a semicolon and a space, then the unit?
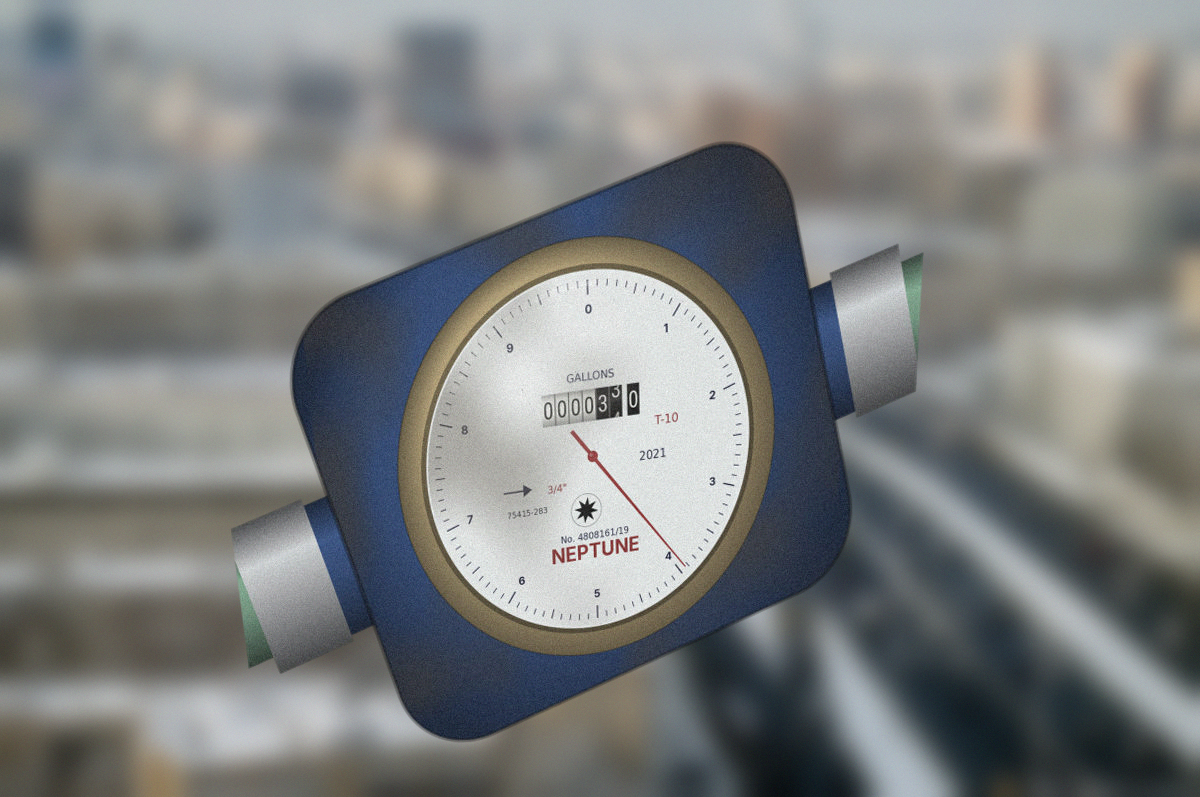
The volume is 333.9; gal
